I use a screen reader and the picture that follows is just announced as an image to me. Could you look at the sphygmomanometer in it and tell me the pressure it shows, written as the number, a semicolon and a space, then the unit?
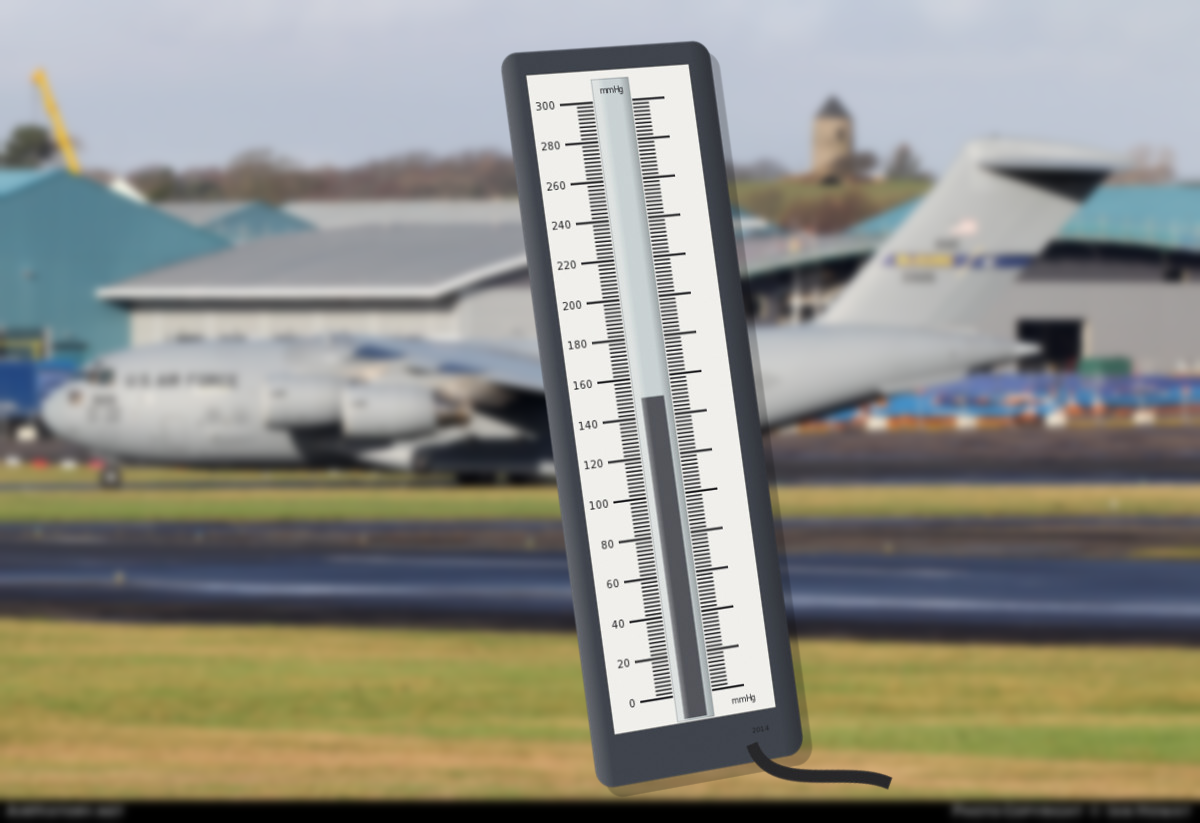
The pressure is 150; mmHg
